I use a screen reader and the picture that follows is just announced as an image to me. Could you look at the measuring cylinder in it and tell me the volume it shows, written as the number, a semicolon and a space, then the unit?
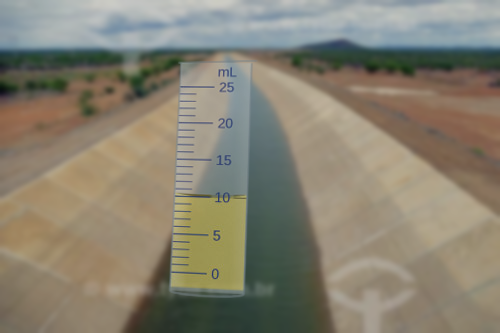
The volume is 10; mL
